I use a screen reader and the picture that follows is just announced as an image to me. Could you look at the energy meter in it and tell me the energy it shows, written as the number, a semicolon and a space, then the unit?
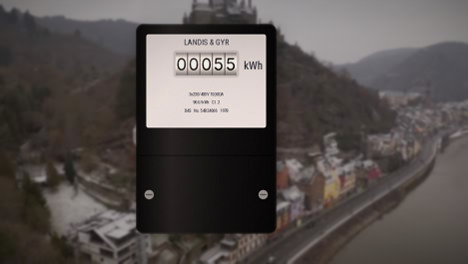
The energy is 55; kWh
